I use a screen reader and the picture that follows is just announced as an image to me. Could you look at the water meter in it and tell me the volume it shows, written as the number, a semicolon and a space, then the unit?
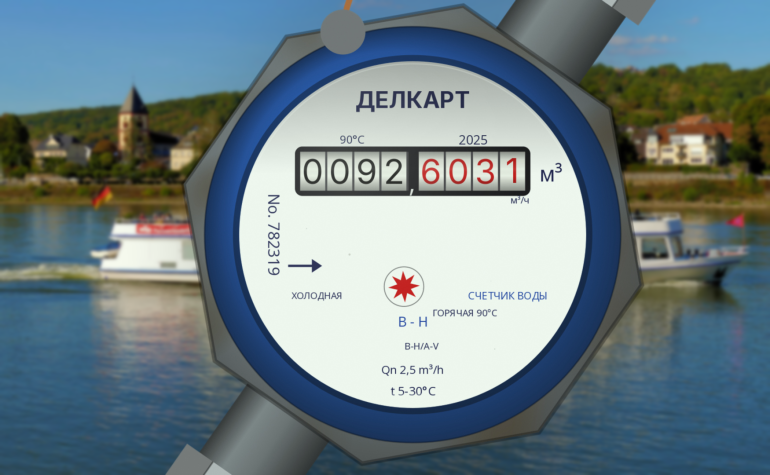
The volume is 92.6031; m³
